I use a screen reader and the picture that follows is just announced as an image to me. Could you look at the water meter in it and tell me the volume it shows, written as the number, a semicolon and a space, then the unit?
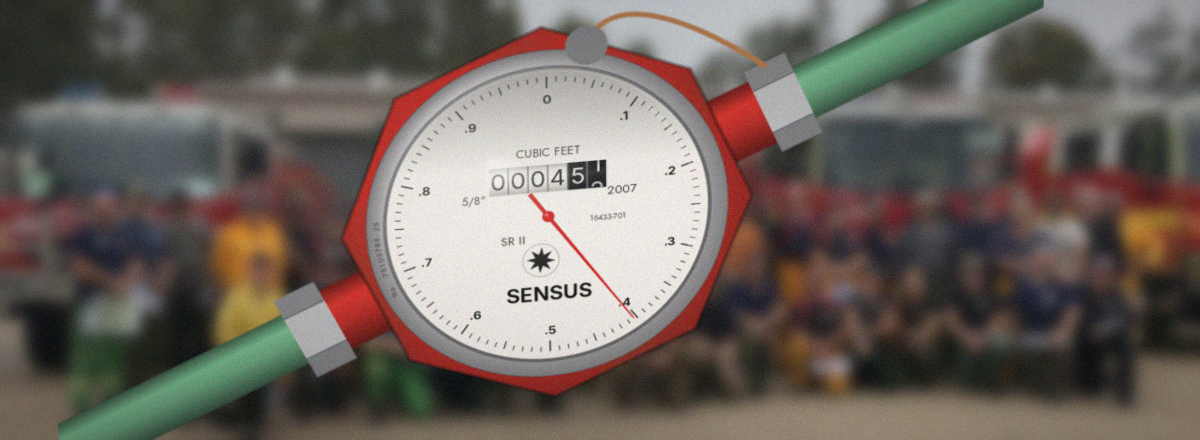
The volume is 451.40; ft³
